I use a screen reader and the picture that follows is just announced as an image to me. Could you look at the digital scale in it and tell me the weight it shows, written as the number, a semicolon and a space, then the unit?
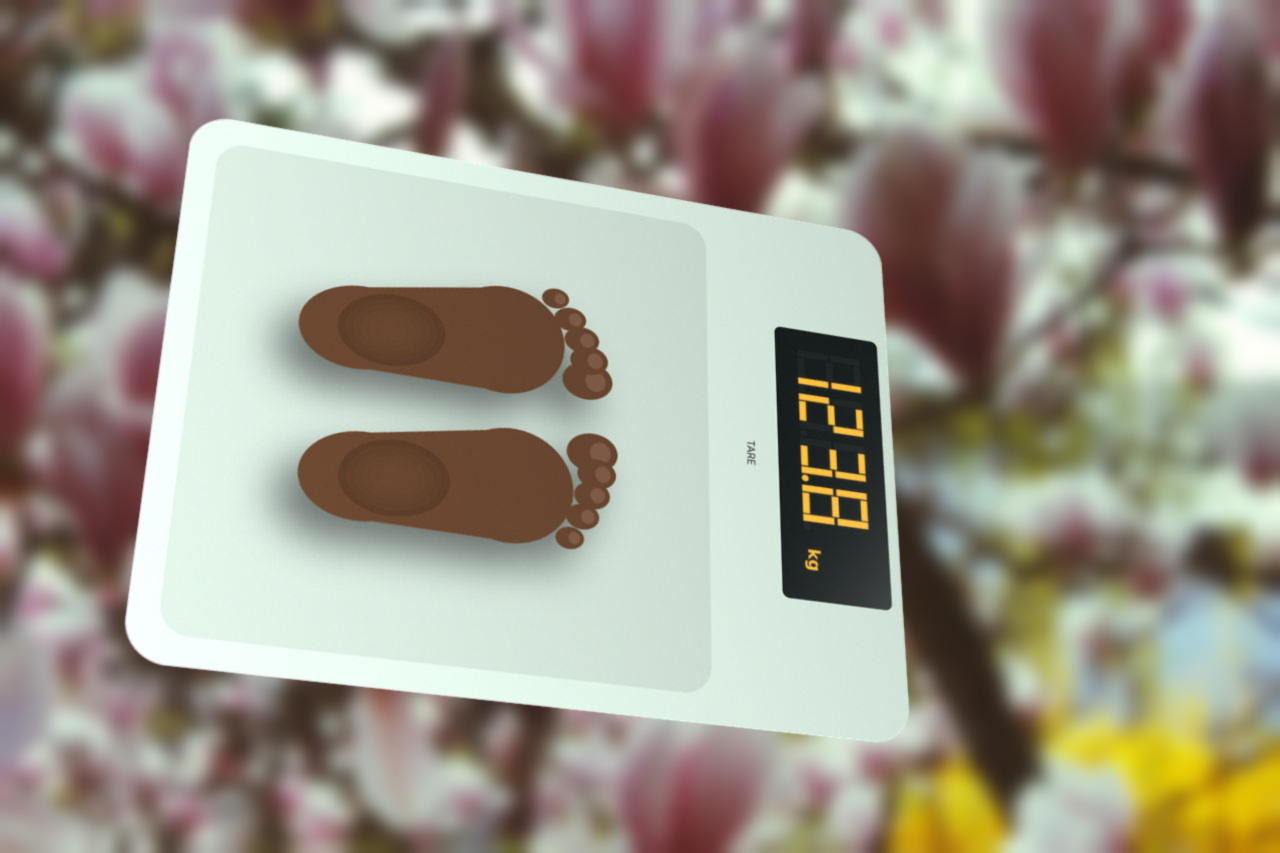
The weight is 123.8; kg
